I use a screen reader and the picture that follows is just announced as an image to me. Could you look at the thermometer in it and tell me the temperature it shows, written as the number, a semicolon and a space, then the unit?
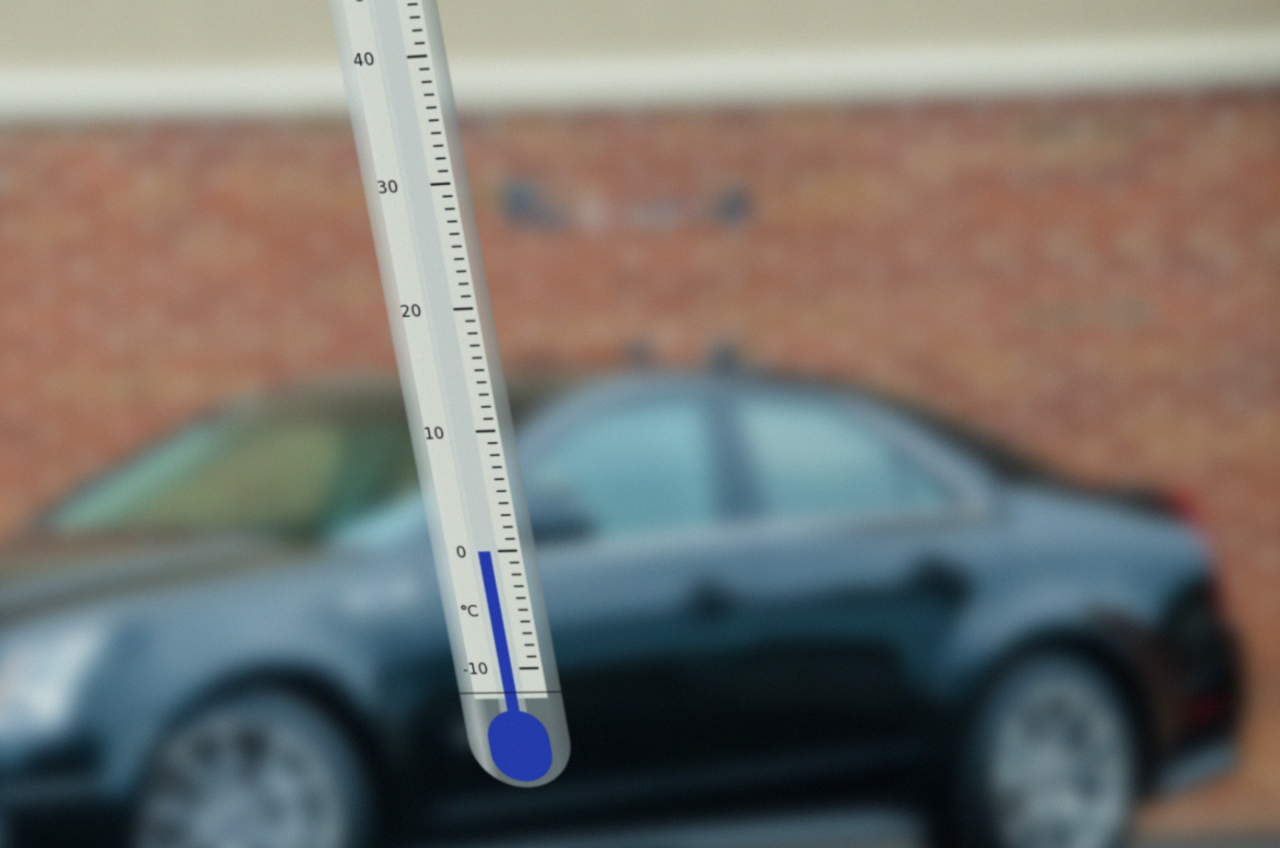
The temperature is 0; °C
